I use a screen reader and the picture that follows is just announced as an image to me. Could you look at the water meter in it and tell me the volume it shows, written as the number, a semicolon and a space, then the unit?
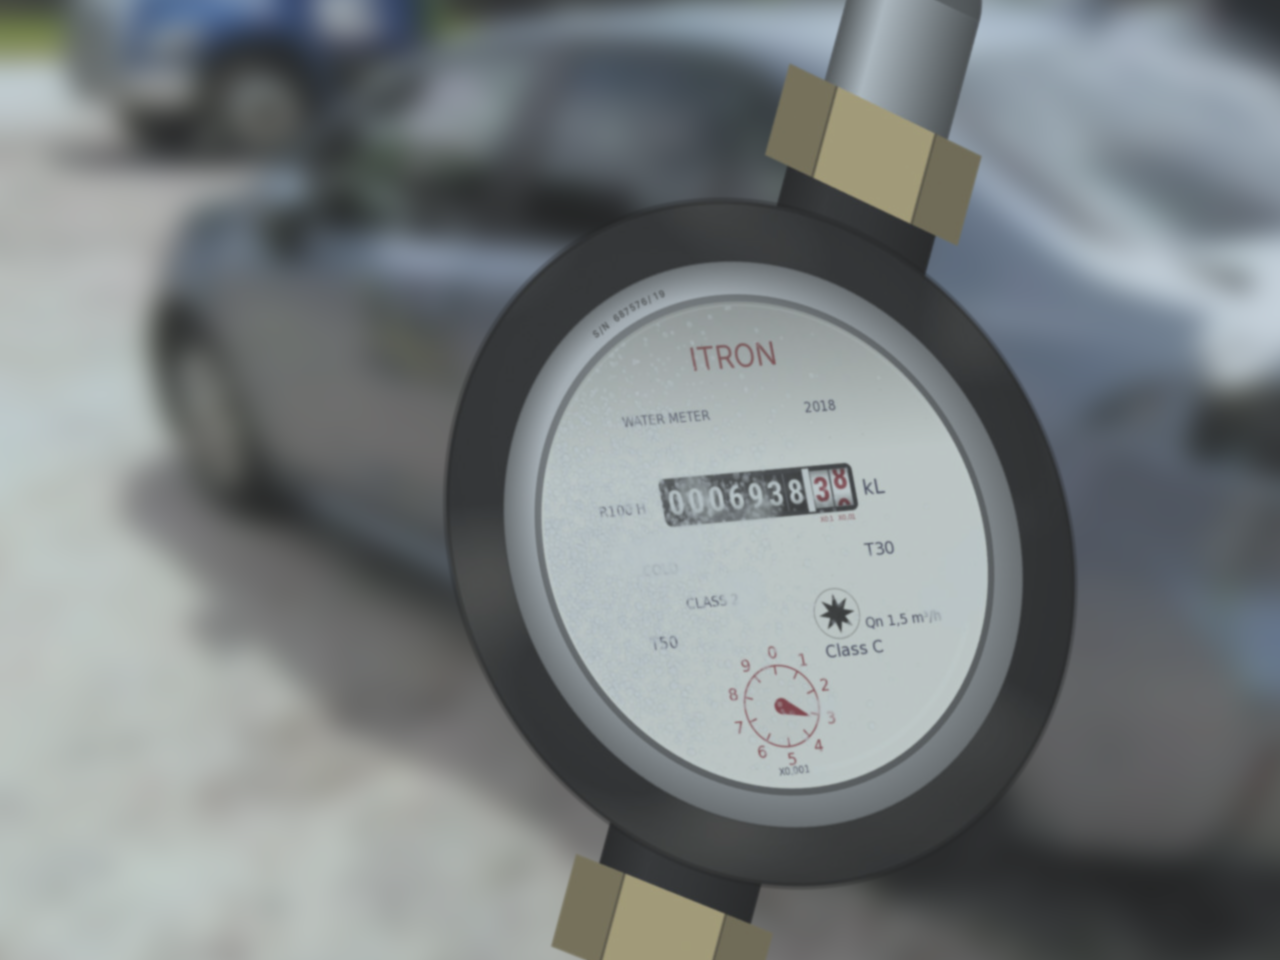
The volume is 6938.383; kL
